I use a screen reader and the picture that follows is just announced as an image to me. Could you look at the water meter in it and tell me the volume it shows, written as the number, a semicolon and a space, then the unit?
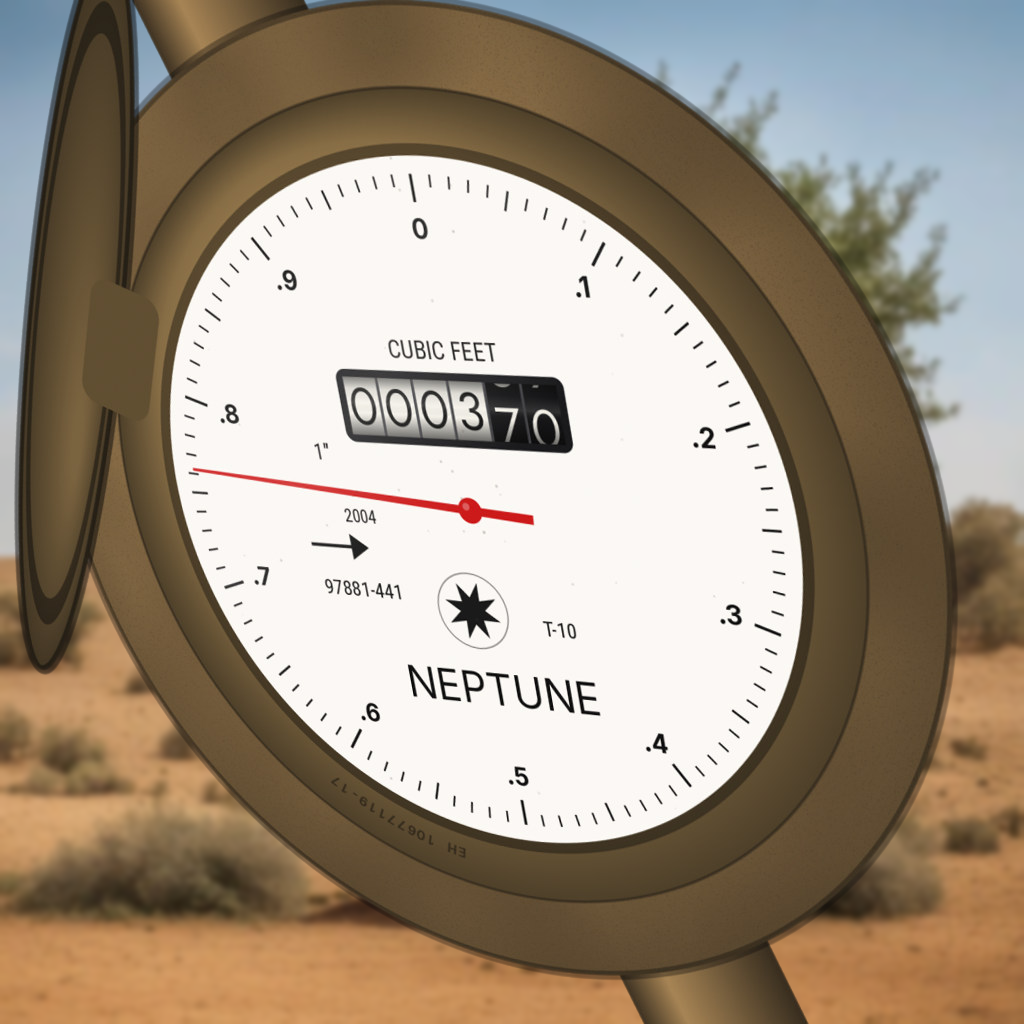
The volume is 369.76; ft³
